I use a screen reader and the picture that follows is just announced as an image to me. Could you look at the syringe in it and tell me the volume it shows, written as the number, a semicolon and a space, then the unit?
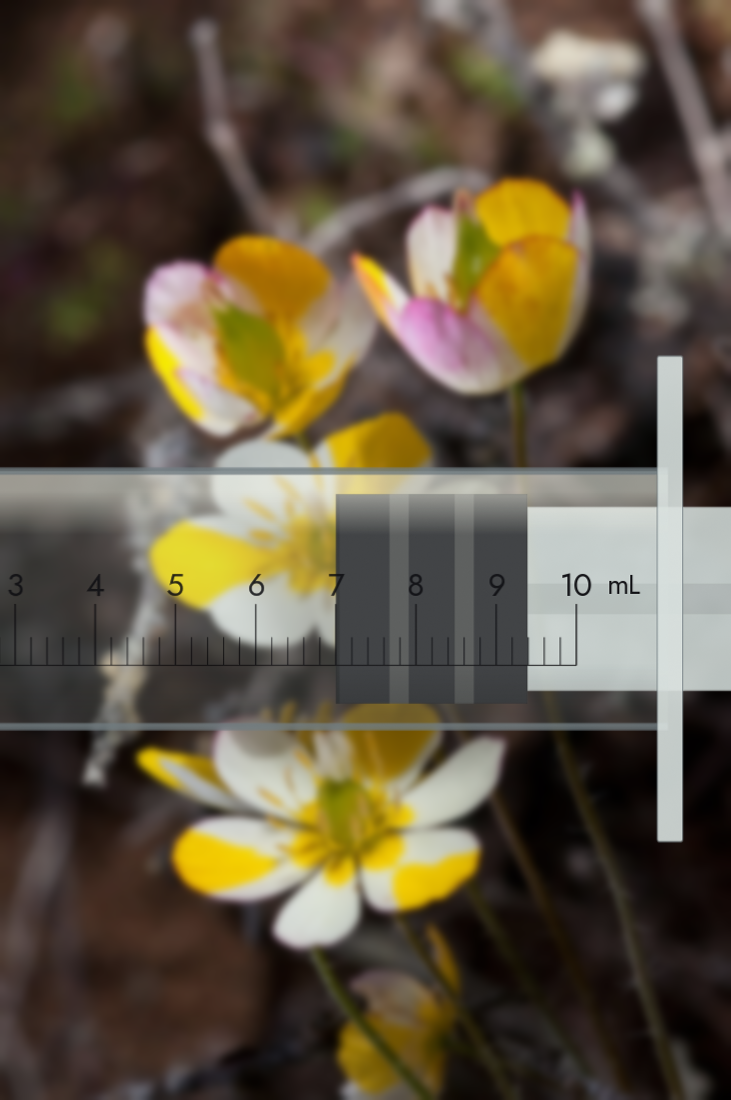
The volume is 7; mL
